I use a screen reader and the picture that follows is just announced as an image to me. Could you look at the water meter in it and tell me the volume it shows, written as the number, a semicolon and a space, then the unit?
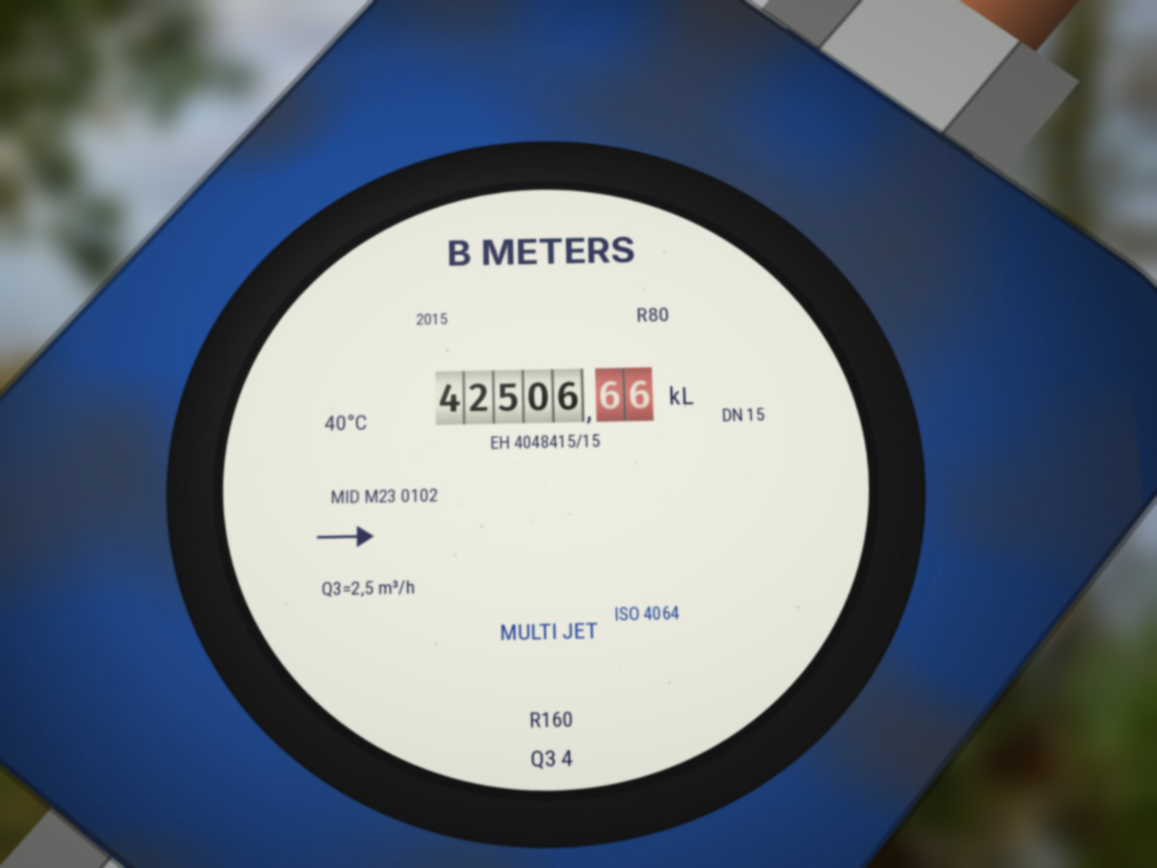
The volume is 42506.66; kL
